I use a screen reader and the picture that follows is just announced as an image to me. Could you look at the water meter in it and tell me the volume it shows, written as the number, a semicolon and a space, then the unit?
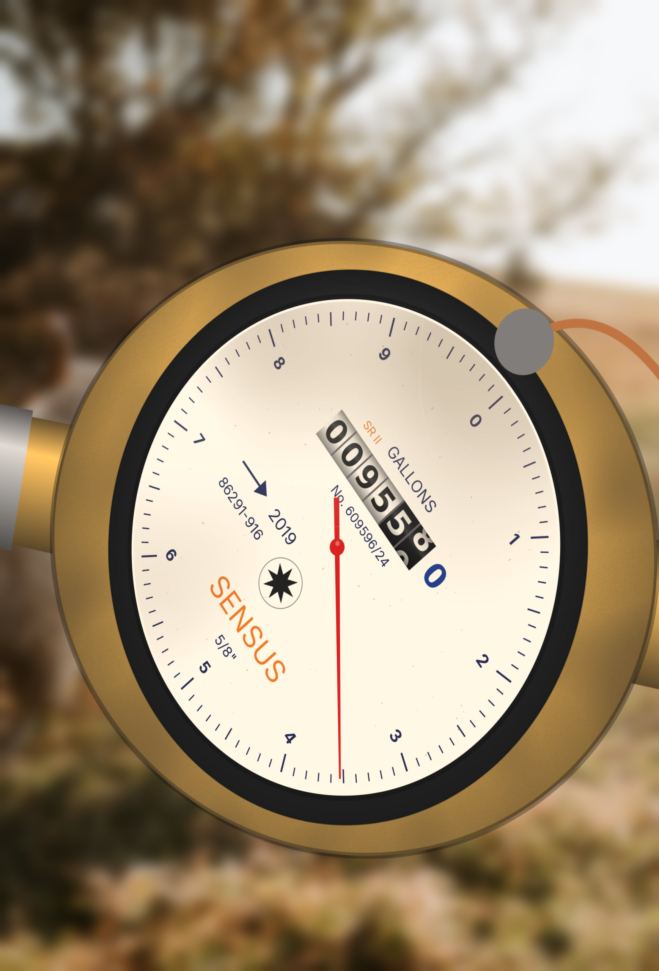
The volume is 95583.5; gal
